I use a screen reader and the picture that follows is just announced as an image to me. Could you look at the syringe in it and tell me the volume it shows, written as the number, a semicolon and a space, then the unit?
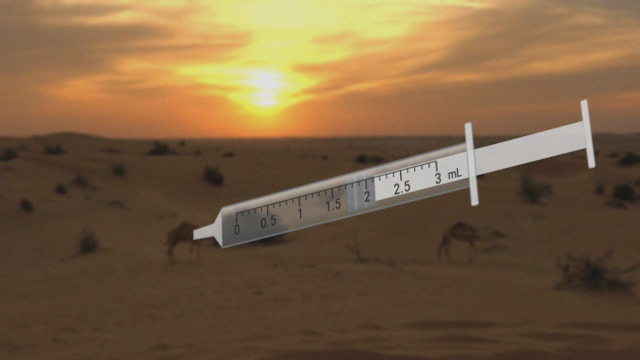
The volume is 1.7; mL
